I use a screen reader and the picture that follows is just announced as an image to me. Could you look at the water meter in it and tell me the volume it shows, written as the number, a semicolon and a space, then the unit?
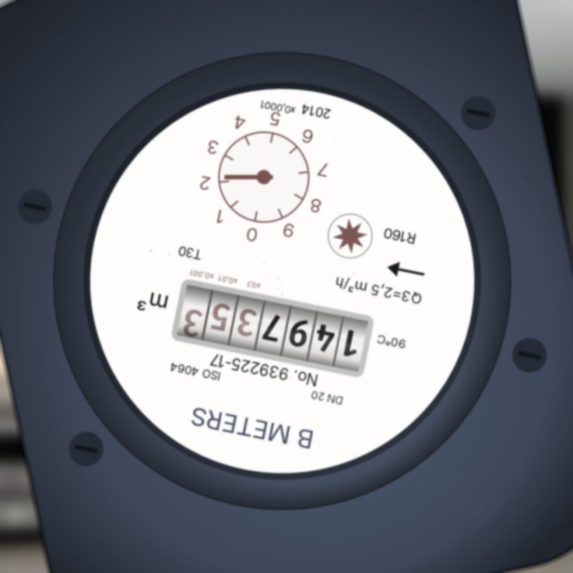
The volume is 1497.3532; m³
